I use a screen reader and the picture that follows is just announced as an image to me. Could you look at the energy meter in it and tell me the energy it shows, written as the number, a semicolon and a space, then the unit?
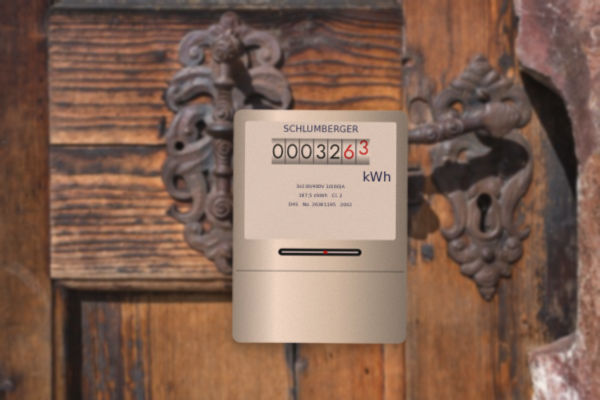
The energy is 32.63; kWh
